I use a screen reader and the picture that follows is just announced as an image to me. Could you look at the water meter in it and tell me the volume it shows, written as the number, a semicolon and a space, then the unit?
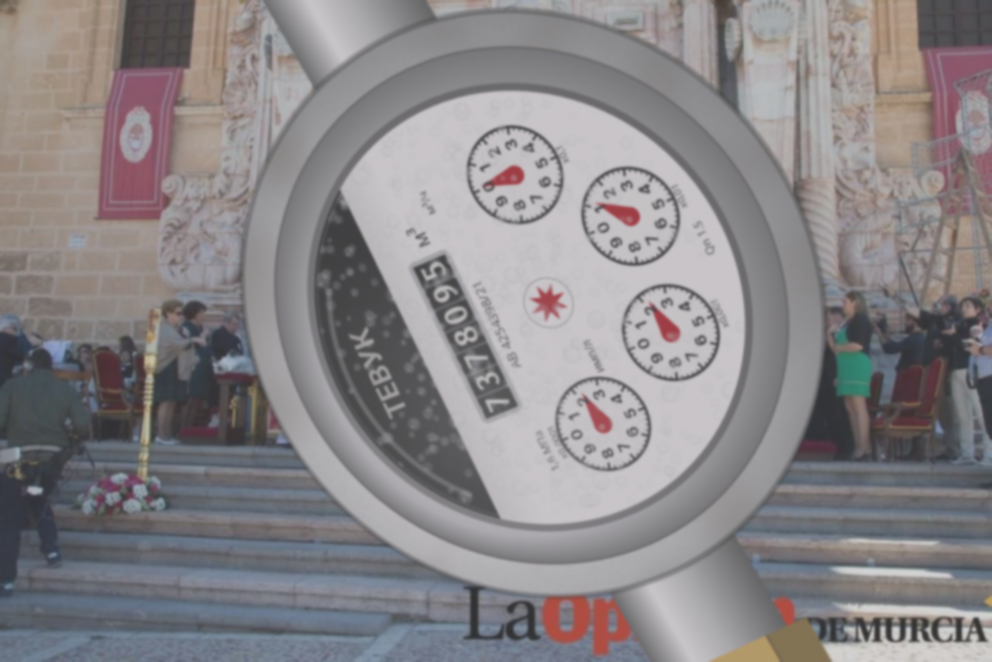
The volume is 7378095.0122; m³
